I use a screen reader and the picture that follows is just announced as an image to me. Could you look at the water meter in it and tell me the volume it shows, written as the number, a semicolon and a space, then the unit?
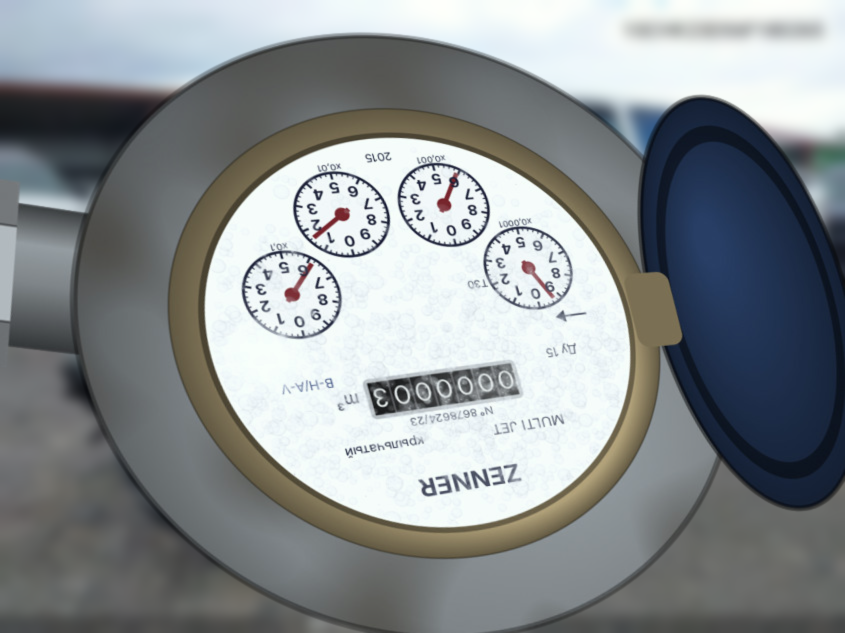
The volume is 3.6159; m³
